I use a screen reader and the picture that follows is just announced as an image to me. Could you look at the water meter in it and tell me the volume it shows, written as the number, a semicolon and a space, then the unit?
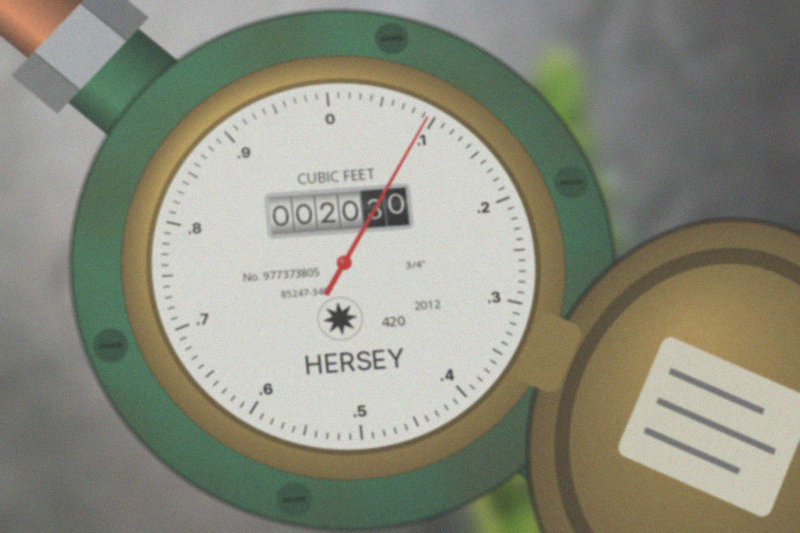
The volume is 2030.09; ft³
